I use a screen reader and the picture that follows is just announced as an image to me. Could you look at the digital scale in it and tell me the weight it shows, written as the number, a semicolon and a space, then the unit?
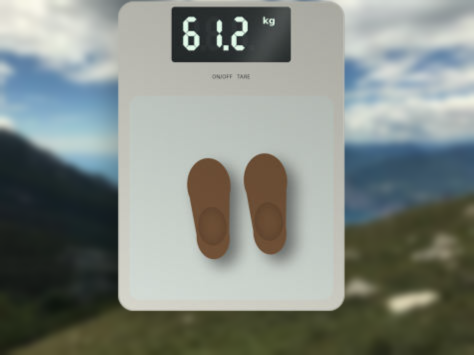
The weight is 61.2; kg
